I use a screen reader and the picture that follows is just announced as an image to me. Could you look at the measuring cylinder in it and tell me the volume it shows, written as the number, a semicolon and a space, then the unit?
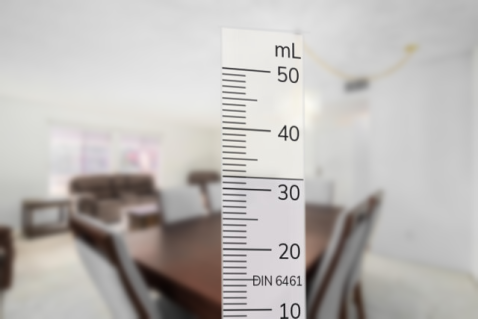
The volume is 32; mL
